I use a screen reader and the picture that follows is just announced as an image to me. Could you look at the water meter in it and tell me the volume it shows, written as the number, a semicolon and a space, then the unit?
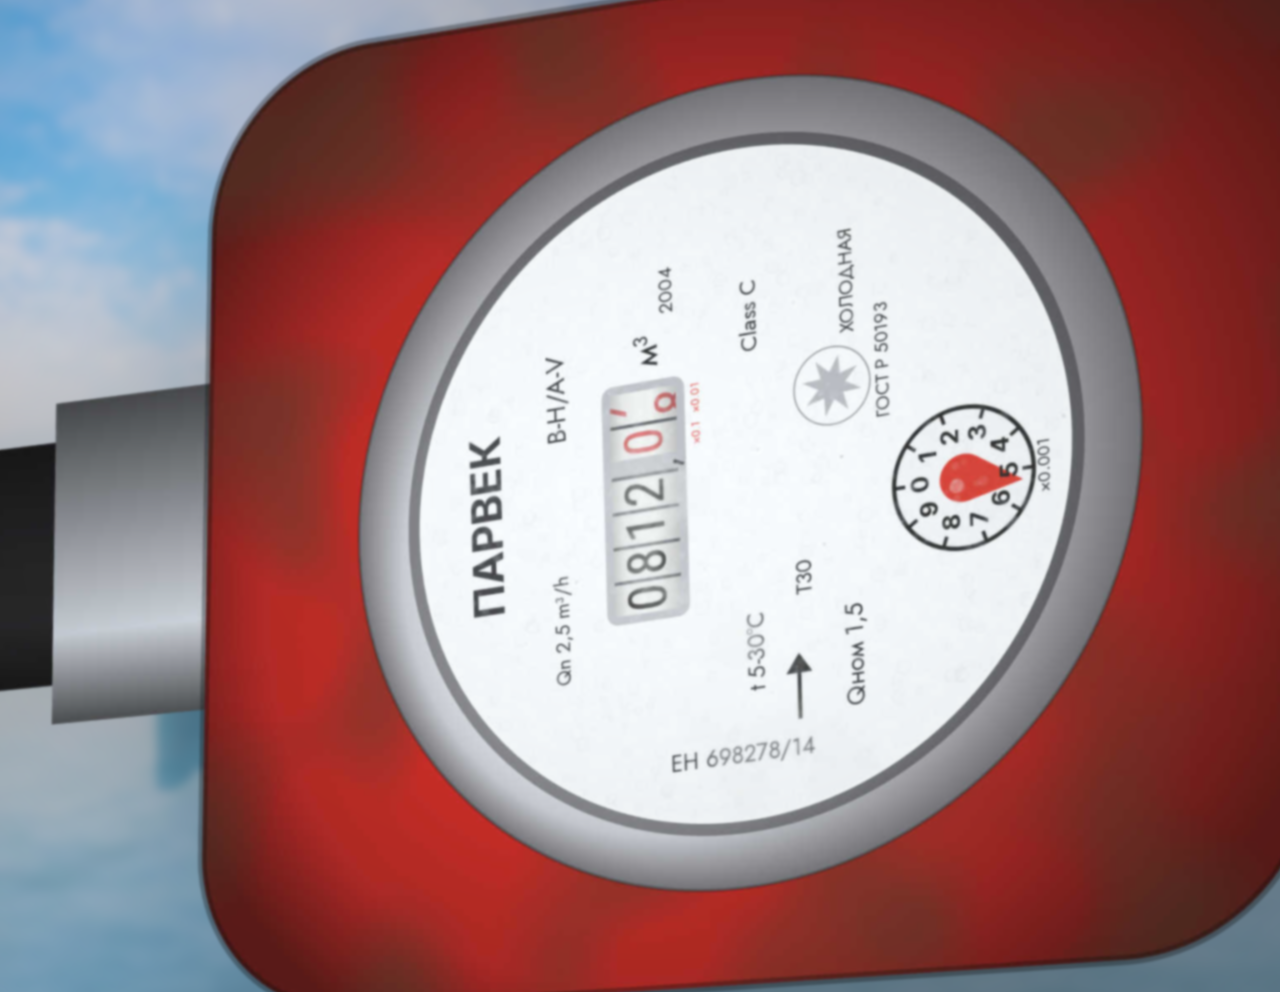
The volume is 812.075; m³
